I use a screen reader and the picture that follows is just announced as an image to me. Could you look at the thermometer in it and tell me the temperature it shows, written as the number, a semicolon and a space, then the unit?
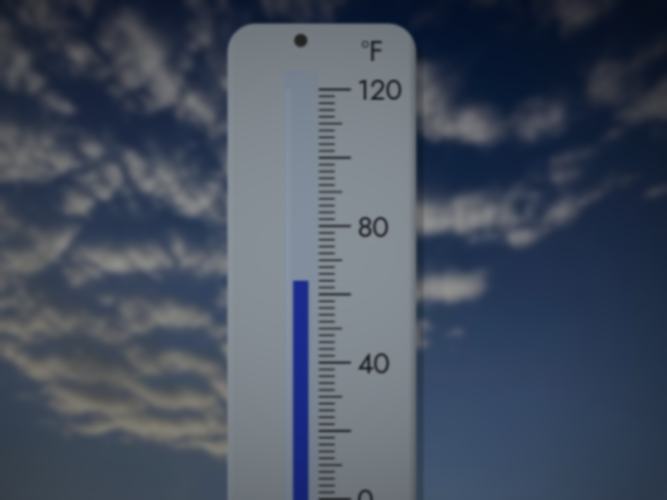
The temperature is 64; °F
